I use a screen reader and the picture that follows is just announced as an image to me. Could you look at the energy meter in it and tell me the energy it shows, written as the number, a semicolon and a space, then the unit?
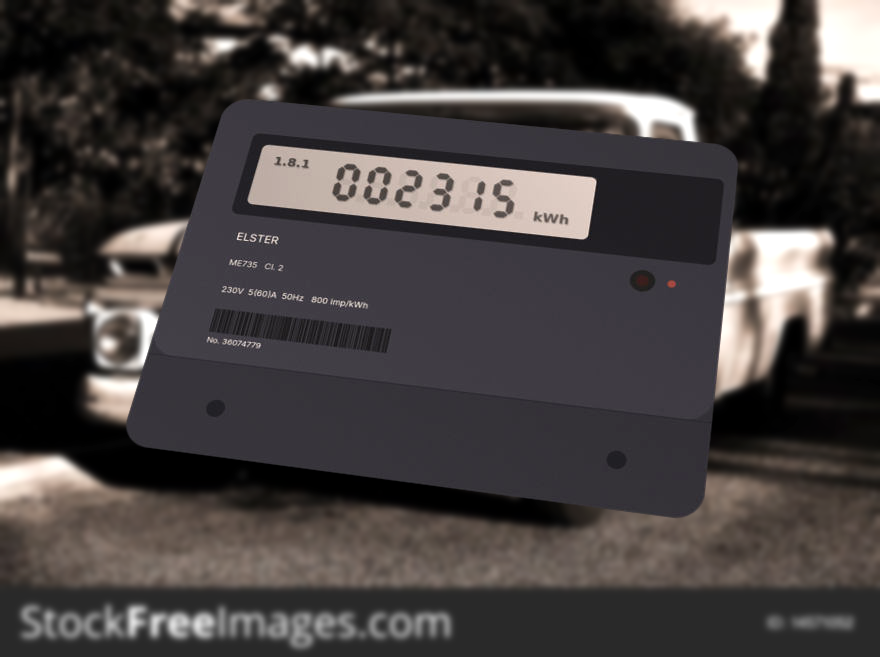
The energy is 2315; kWh
